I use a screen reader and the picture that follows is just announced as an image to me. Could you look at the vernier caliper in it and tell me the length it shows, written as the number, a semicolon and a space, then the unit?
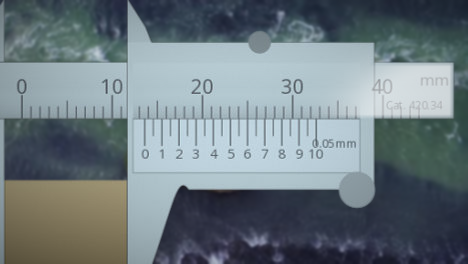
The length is 13.6; mm
